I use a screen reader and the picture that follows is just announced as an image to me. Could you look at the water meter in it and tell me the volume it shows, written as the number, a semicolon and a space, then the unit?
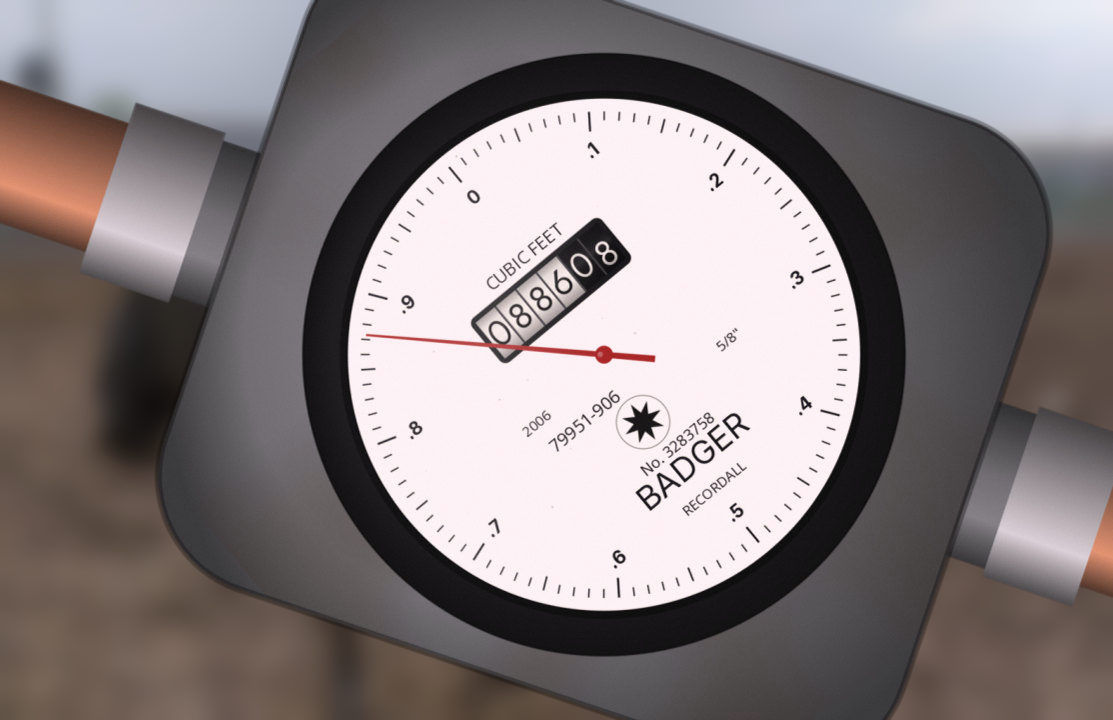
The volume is 88607.87; ft³
